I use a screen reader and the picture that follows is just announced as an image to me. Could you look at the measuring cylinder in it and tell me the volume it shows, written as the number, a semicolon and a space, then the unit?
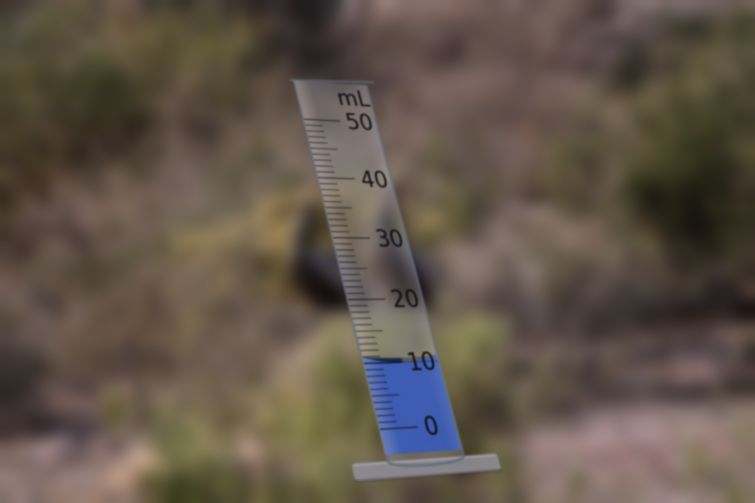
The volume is 10; mL
